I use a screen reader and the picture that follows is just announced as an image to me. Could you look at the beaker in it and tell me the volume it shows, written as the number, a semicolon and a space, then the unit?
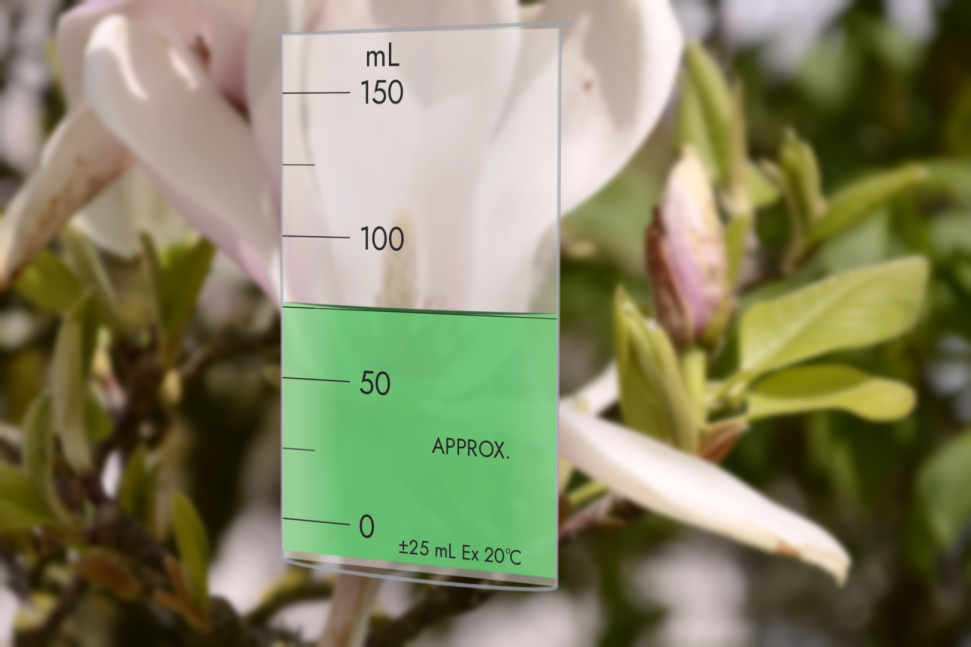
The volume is 75; mL
